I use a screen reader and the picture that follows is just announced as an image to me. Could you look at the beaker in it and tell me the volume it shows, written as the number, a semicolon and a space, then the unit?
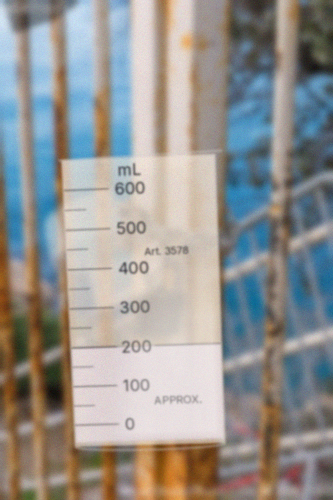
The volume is 200; mL
